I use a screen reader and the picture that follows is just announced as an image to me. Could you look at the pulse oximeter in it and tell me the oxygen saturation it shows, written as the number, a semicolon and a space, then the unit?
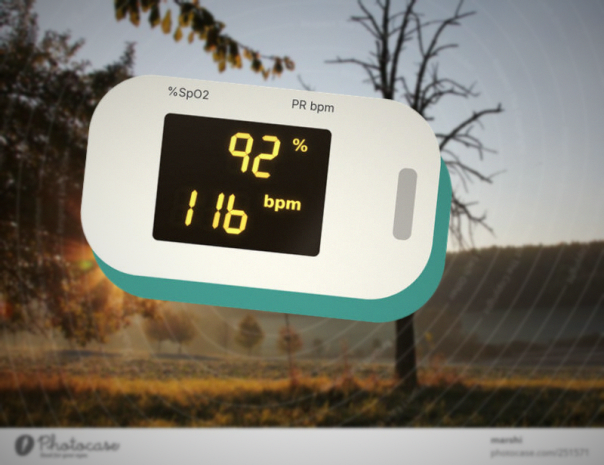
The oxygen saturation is 92; %
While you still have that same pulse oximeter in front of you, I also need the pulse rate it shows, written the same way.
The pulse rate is 116; bpm
